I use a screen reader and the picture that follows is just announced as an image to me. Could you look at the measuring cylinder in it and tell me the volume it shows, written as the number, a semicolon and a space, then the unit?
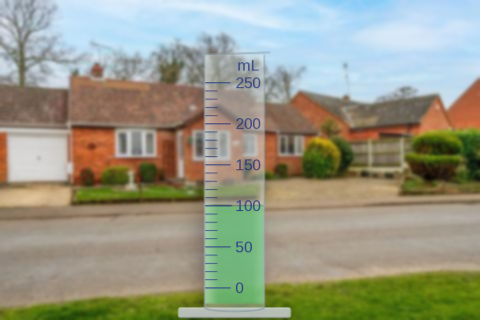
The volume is 100; mL
